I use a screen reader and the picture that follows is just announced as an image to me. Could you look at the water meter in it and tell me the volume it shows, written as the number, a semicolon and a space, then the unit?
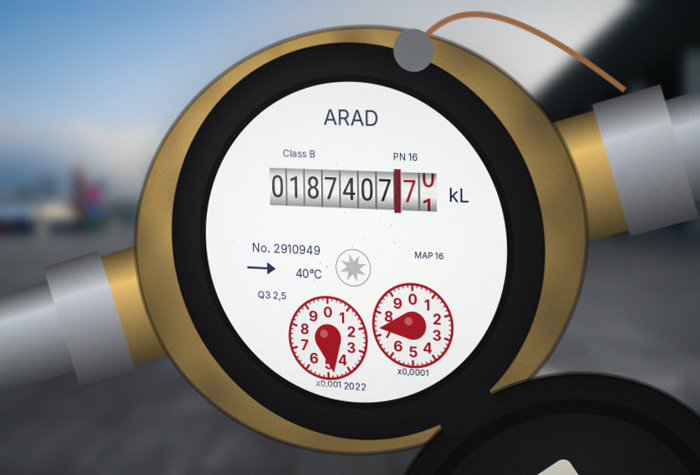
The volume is 187407.7047; kL
